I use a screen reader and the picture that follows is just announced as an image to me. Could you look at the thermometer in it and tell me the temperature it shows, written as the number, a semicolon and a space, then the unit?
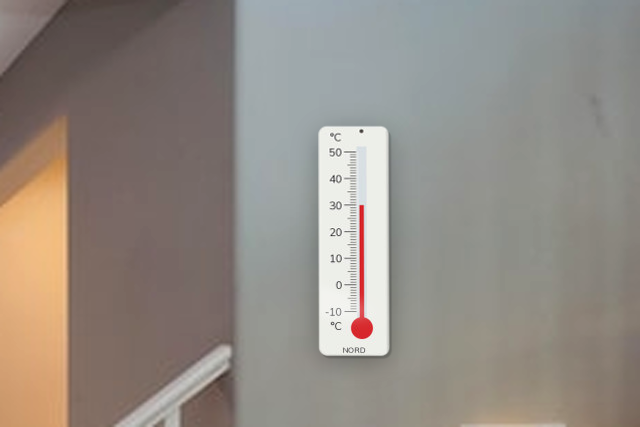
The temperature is 30; °C
